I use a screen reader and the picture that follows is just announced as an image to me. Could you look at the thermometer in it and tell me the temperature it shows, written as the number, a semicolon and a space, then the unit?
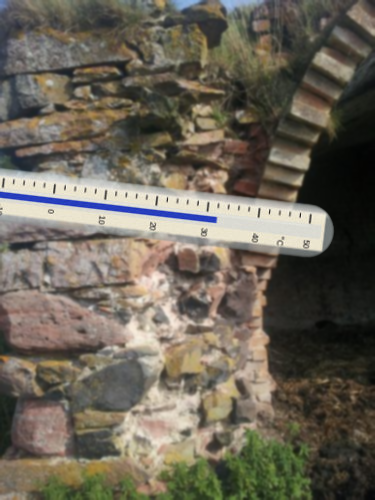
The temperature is 32; °C
